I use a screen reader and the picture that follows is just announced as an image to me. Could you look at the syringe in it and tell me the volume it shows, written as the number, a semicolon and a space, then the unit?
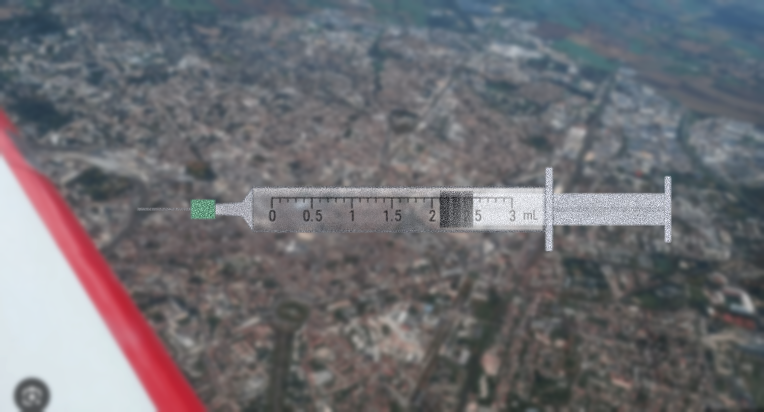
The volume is 2.1; mL
